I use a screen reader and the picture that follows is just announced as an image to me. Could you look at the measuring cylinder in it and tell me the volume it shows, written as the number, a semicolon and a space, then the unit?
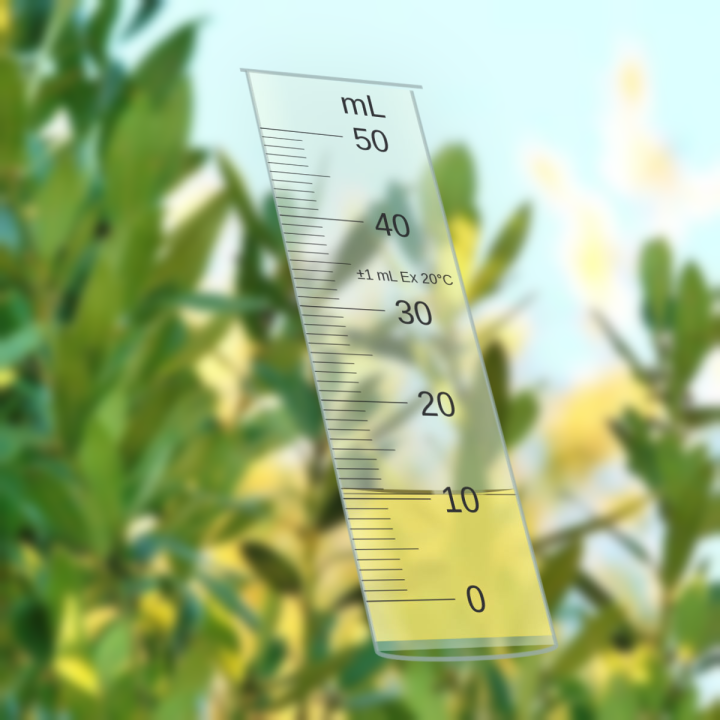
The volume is 10.5; mL
